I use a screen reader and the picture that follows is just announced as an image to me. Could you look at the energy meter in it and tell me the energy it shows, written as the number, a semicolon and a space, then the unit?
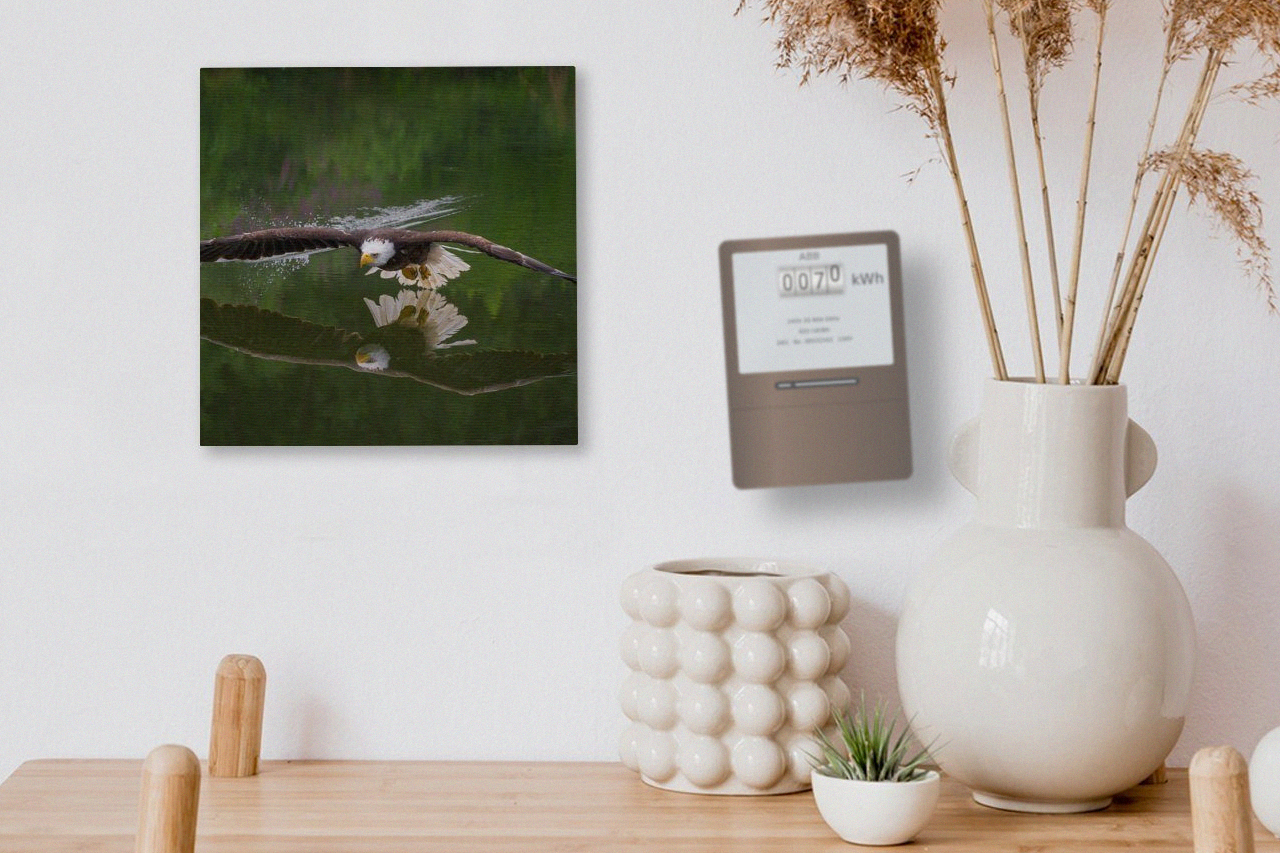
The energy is 70; kWh
